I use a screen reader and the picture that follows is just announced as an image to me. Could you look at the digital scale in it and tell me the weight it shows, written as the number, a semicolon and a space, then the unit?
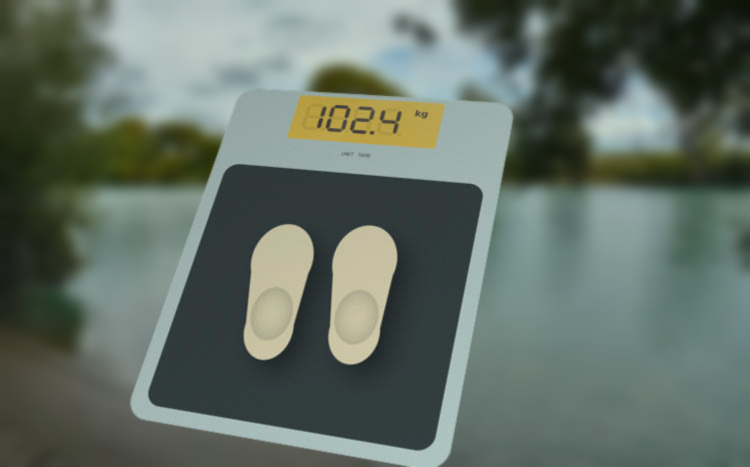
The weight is 102.4; kg
